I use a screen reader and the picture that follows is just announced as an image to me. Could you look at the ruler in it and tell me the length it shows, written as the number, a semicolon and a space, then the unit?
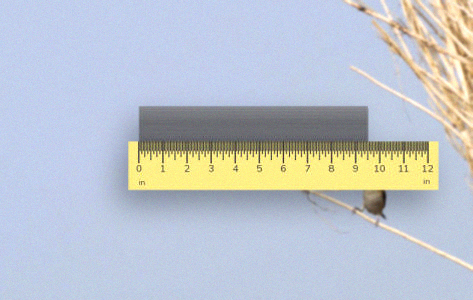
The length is 9.5; in
